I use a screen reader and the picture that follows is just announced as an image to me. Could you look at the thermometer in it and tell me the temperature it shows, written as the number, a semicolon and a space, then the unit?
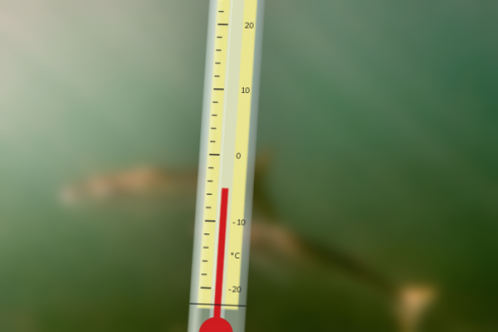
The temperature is -5; °C
